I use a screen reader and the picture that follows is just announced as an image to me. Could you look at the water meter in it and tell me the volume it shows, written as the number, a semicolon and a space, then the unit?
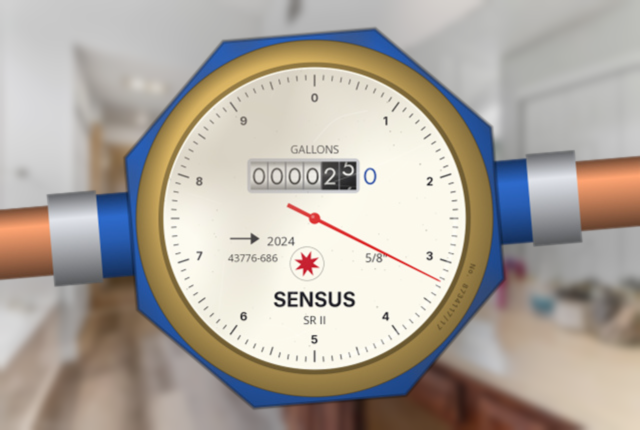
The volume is 253.2; gal
